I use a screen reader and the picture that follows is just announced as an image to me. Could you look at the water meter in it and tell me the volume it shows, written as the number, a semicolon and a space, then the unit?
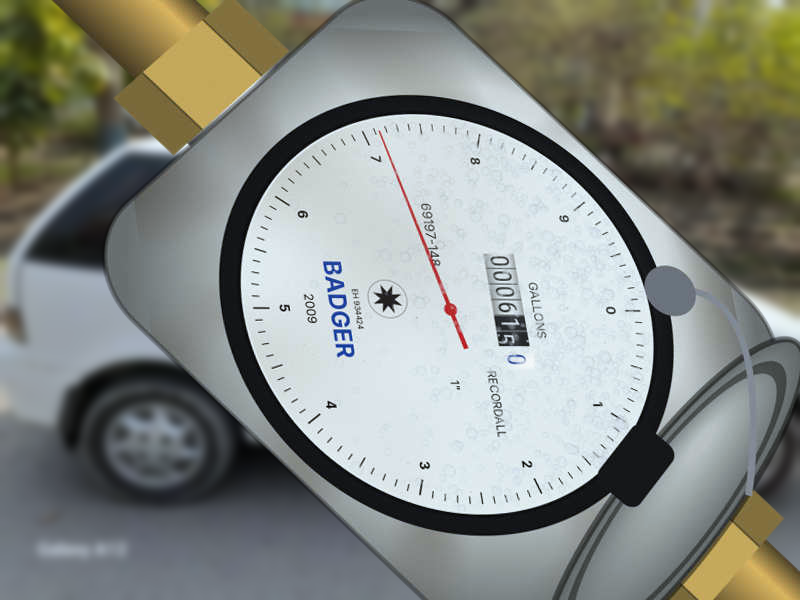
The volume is 6147.1; gal
